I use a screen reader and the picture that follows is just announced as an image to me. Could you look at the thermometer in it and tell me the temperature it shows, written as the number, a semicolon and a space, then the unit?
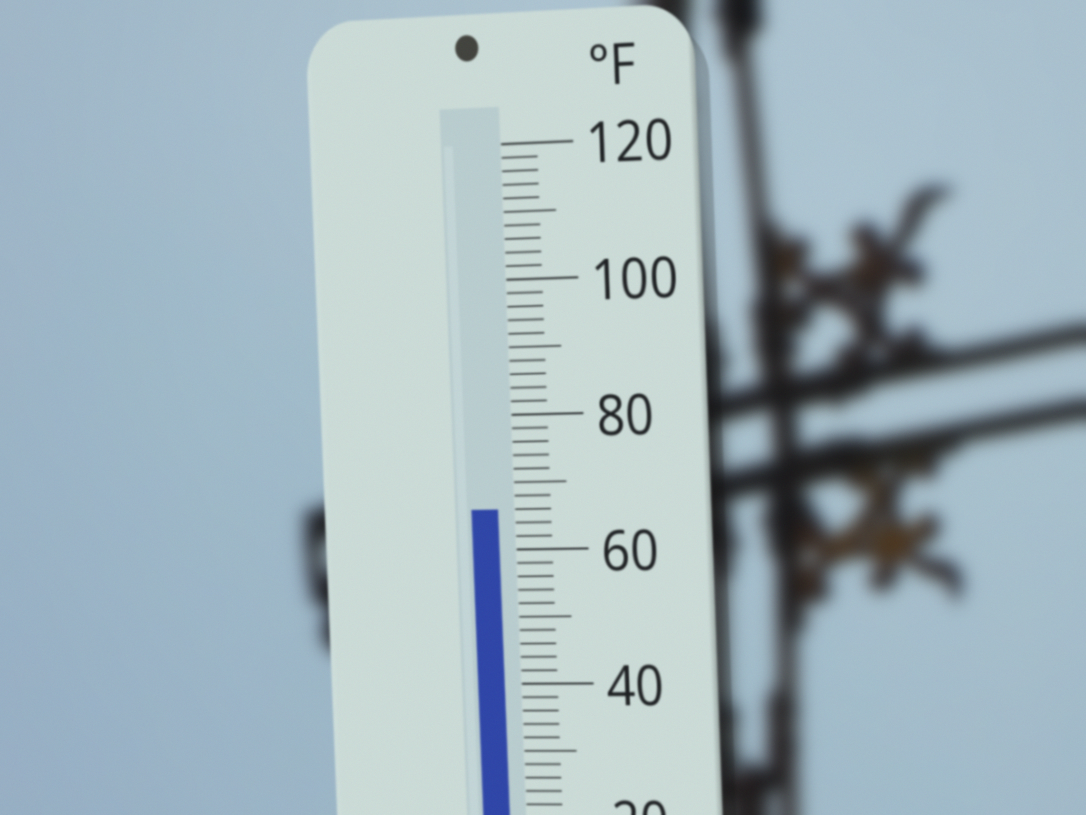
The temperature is 66; °F
